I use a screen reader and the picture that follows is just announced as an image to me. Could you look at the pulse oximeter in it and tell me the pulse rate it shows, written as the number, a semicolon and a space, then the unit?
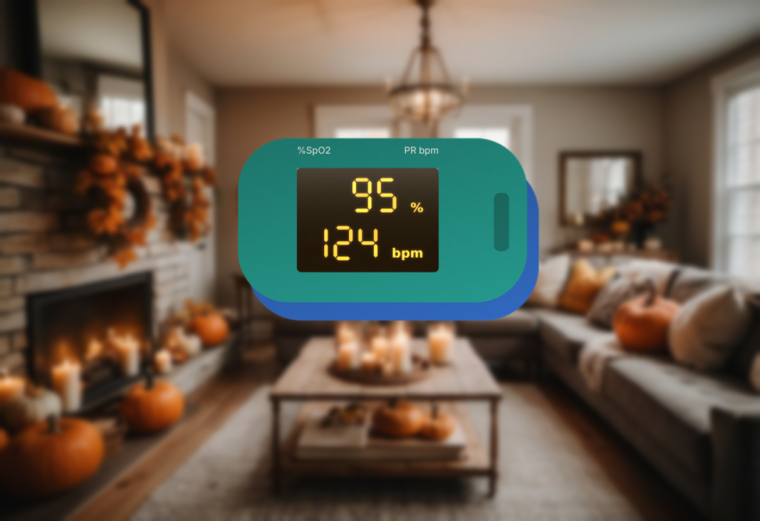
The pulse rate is 124; bpm
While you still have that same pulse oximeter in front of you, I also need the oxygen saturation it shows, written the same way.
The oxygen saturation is 95; %
